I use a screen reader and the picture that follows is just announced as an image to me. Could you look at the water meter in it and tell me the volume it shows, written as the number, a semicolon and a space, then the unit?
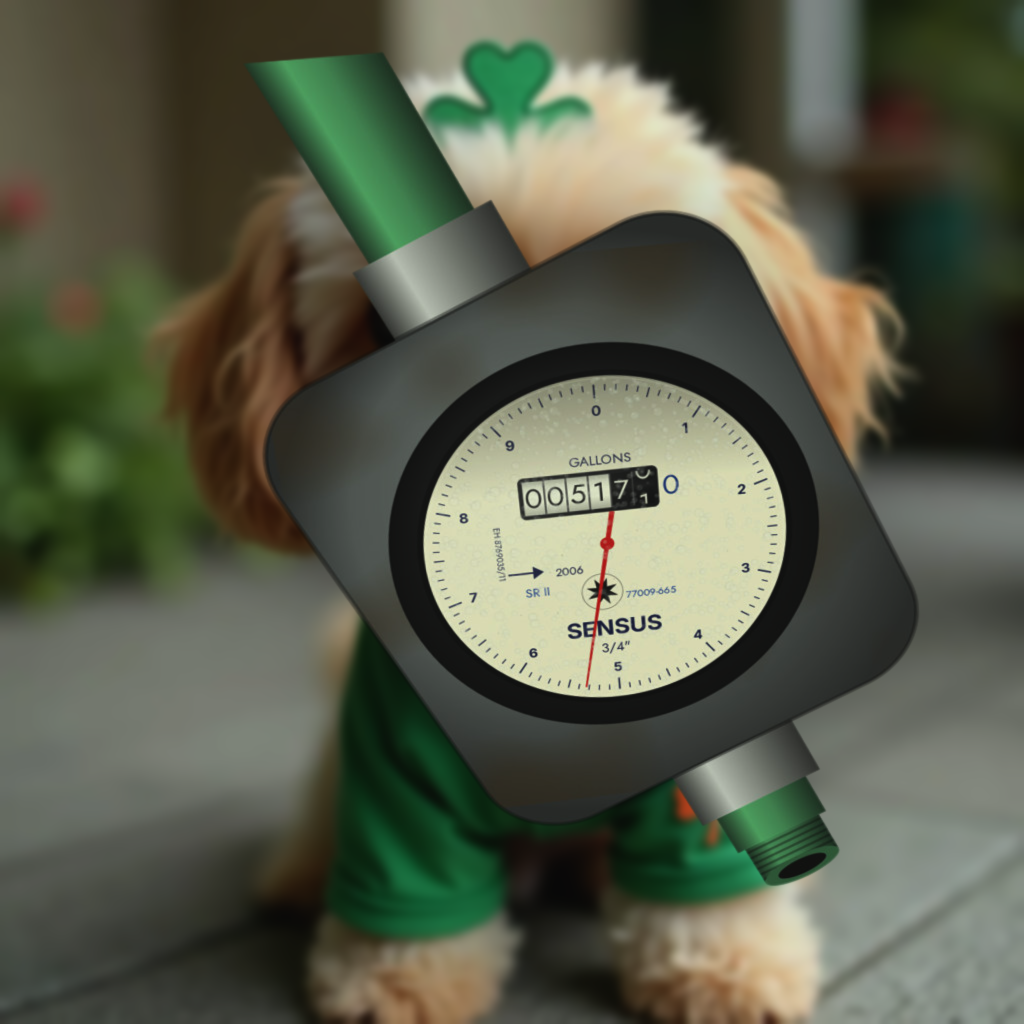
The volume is 51705.3; gal
